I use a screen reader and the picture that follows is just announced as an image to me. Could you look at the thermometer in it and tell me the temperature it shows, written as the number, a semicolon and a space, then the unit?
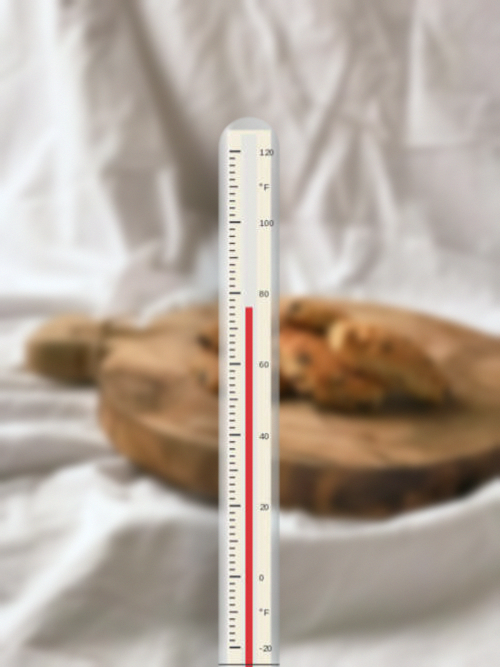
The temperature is 76; °F
